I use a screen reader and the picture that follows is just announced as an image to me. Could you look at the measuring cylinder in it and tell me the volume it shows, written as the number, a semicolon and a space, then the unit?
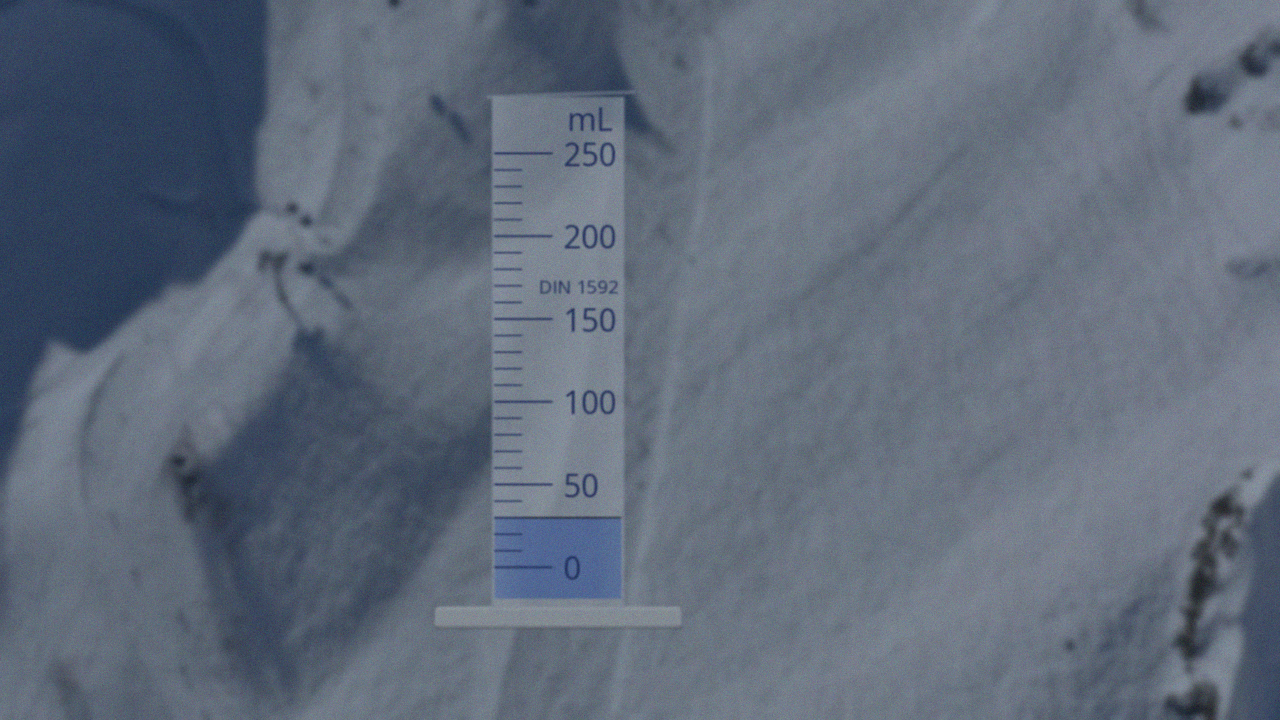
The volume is 30; mL
